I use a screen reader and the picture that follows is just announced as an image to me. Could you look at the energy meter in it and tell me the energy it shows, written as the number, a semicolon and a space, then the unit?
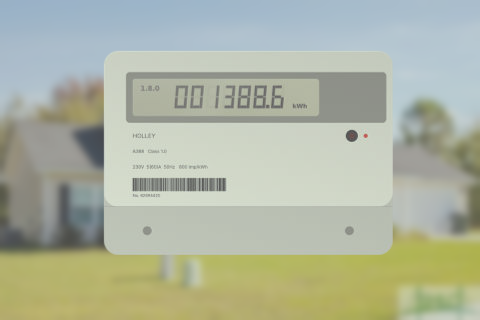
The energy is 1388.6; kWh
